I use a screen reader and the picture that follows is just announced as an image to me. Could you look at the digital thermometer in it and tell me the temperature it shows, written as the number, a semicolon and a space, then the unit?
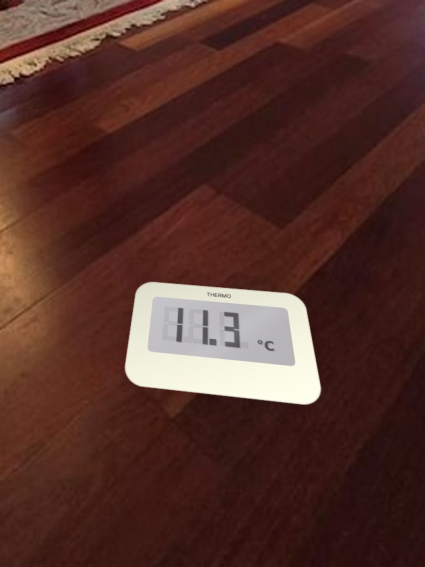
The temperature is 11.3; °C
